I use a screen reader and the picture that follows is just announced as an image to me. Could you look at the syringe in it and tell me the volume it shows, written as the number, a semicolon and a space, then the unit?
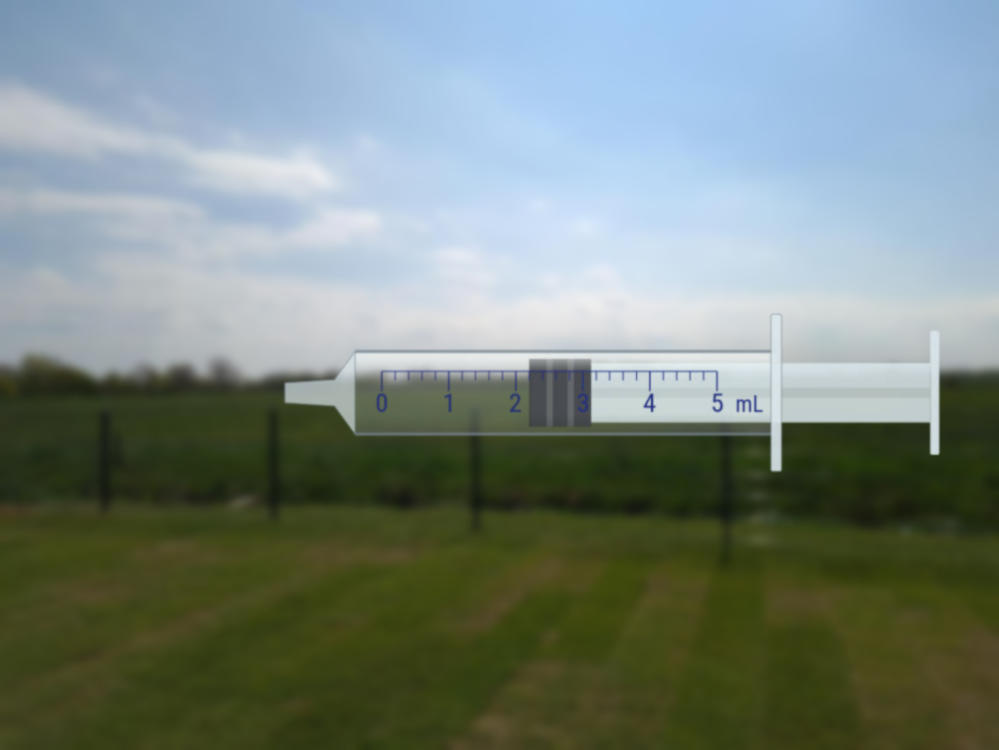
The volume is 2.2; mL
